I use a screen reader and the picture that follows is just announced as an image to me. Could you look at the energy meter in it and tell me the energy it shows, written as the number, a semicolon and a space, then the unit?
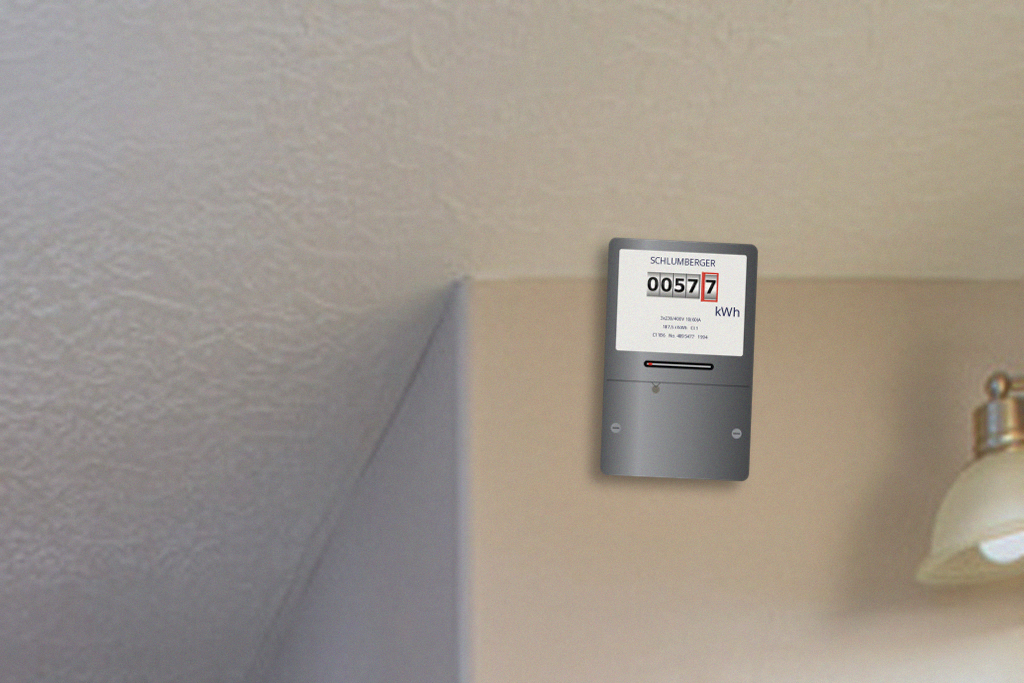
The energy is 57.7; kWh
